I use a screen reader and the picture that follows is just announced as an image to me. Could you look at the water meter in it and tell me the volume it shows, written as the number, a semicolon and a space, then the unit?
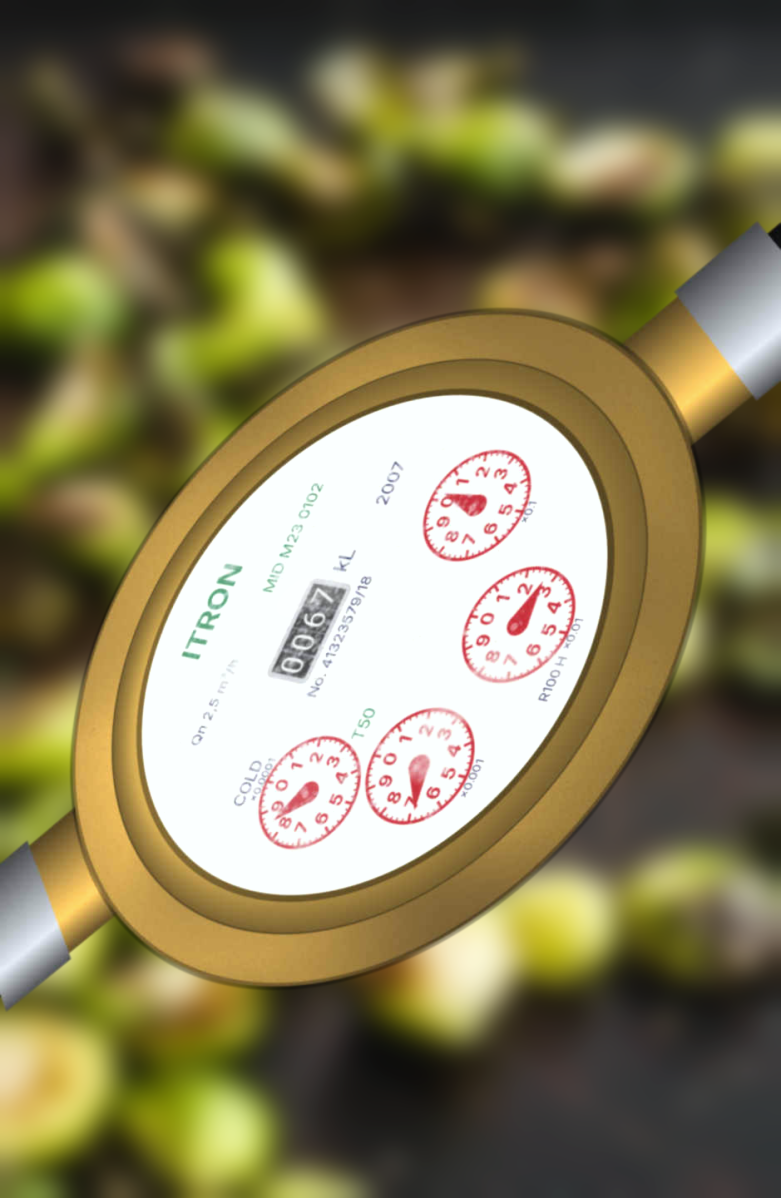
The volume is 67.0268; kL
